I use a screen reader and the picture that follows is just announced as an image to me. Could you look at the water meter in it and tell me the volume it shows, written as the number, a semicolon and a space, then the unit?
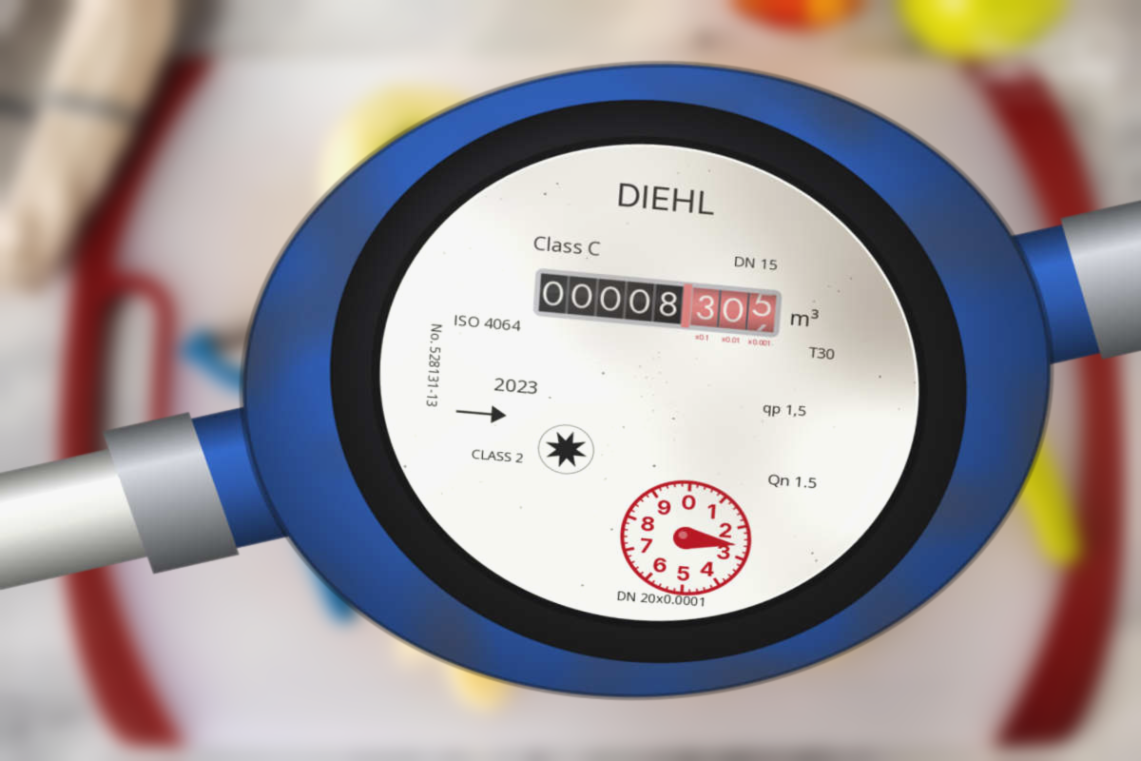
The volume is 8.3052; m³
